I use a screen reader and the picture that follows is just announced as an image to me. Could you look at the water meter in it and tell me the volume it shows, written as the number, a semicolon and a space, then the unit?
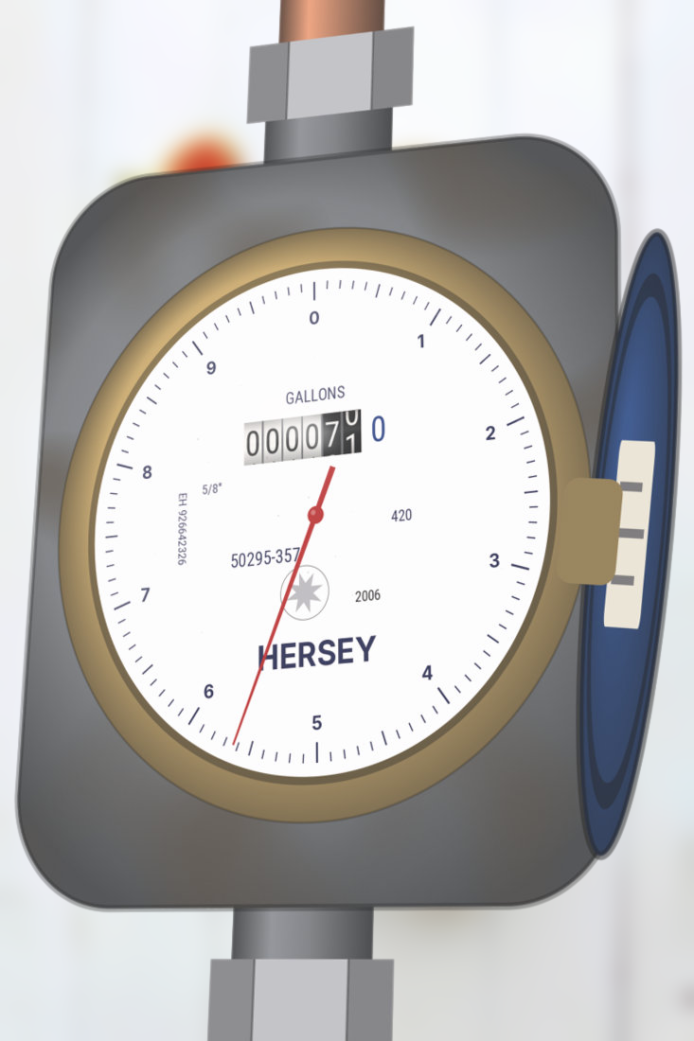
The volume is 705.6; gal
